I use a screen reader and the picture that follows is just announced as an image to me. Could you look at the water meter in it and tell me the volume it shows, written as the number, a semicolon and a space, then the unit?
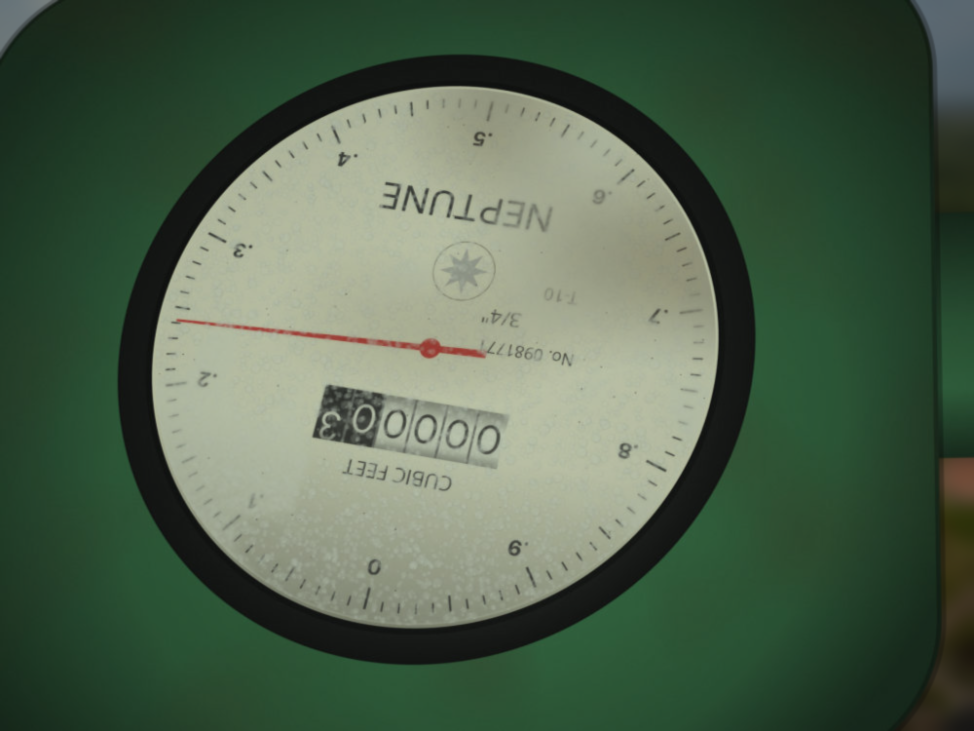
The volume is 3.24; ft³
